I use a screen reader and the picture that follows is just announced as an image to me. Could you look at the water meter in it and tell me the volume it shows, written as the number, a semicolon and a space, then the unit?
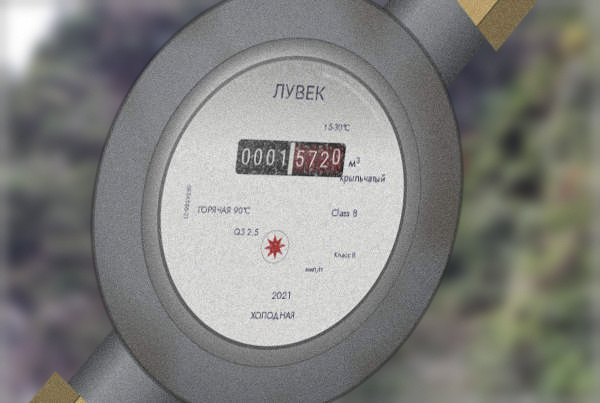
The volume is 1.5720; m³
